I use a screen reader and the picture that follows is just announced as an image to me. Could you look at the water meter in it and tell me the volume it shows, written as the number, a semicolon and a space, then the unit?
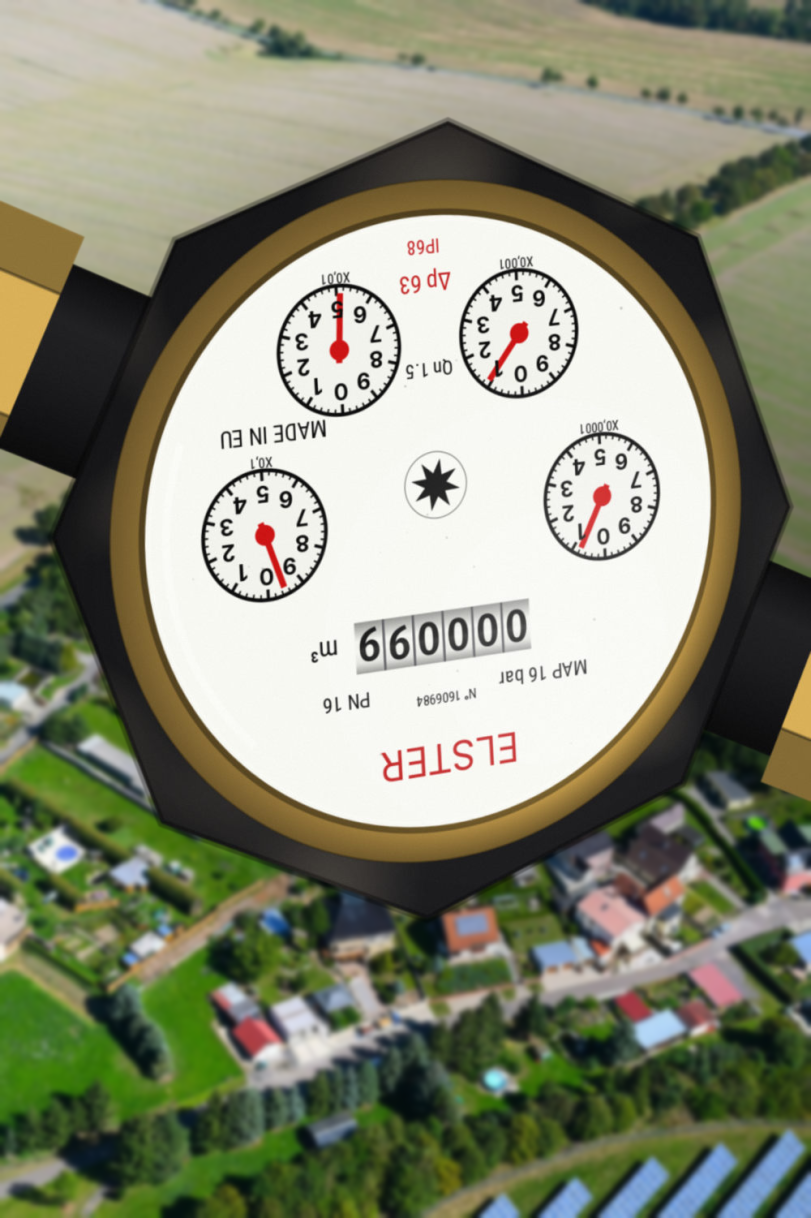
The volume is 98.9510; m³
